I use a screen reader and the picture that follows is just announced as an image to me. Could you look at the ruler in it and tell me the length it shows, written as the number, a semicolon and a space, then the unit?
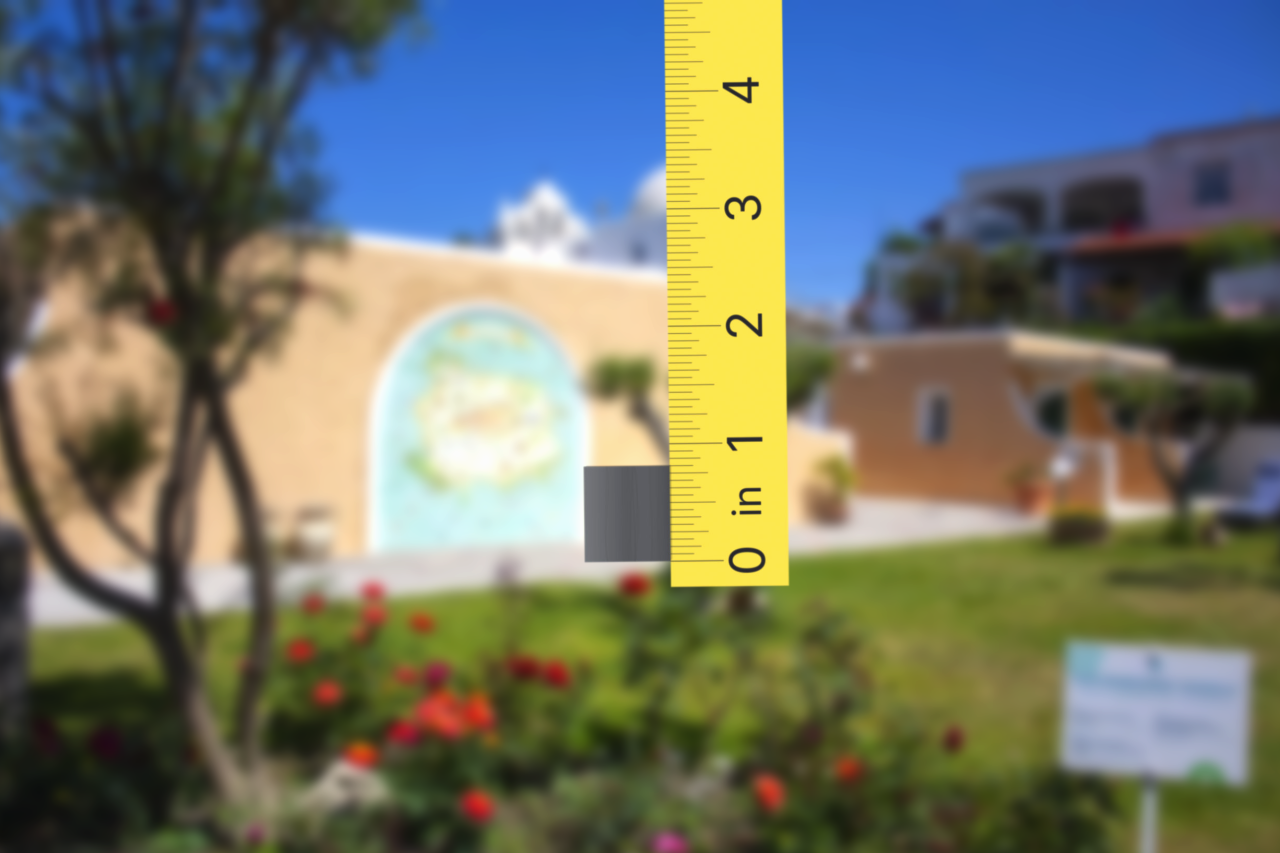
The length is 0.8125; in
